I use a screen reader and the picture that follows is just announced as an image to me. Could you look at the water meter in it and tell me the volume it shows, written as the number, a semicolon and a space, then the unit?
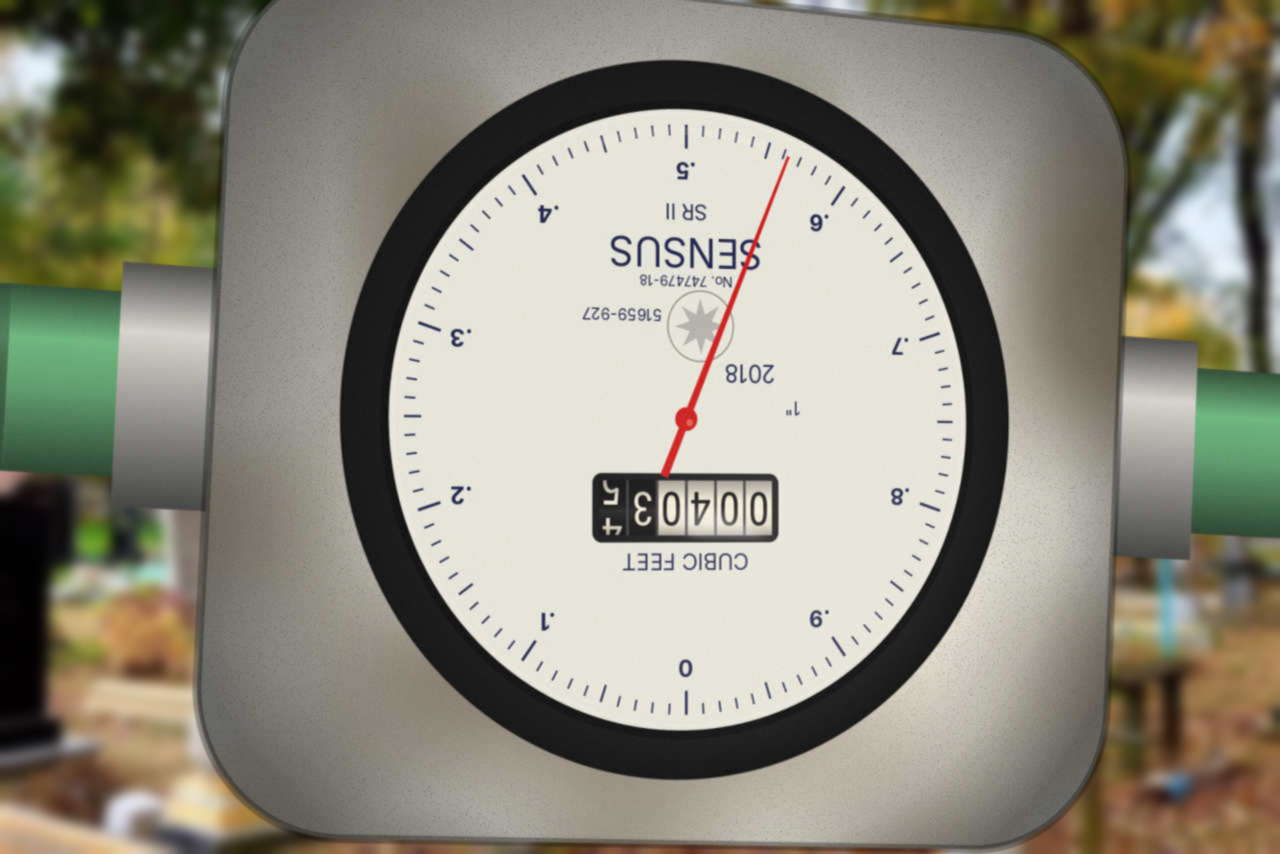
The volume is 4034.56; ft³
